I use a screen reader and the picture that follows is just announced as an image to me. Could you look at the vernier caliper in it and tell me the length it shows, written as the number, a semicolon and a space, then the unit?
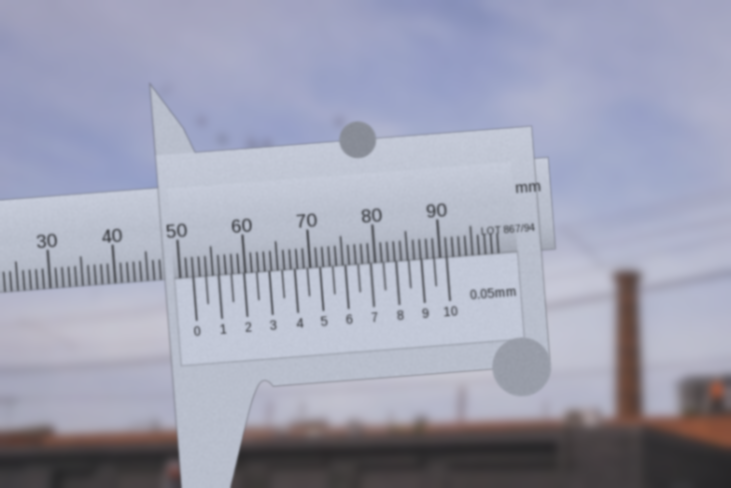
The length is 52.0; mm
